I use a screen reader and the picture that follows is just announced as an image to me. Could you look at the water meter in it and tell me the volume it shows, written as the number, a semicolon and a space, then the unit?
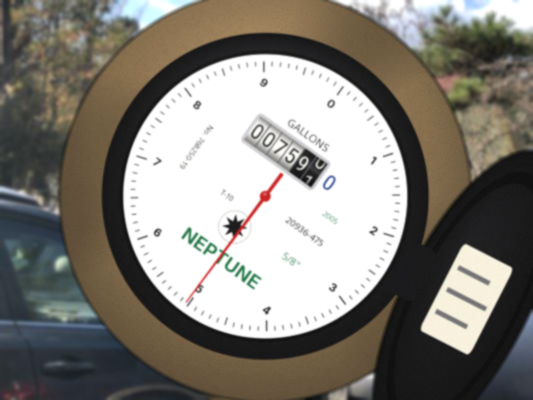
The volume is 75905.0; gal
